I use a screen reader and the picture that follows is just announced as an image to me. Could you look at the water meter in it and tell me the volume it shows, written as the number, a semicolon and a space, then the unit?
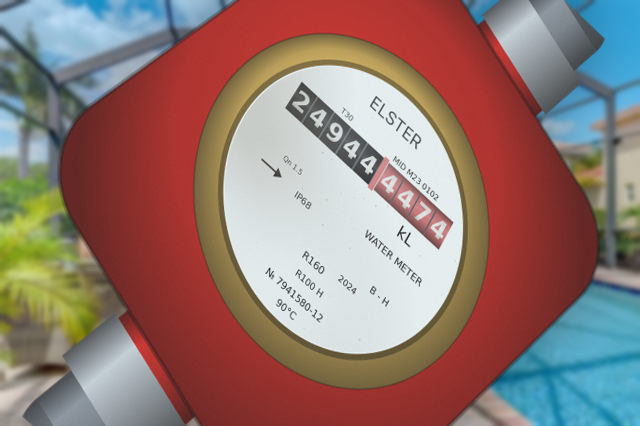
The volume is 24944.4474; kL
